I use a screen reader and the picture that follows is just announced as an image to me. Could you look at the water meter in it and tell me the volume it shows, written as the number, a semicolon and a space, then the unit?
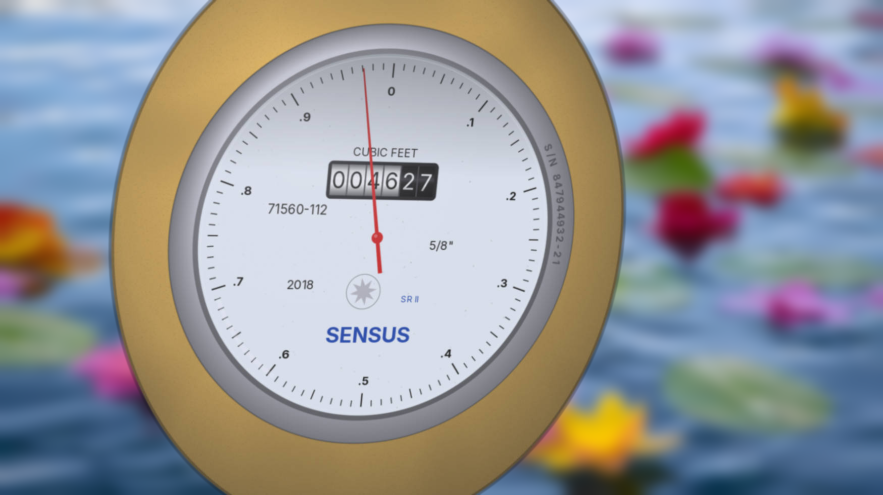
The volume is 4626.97; ft³
